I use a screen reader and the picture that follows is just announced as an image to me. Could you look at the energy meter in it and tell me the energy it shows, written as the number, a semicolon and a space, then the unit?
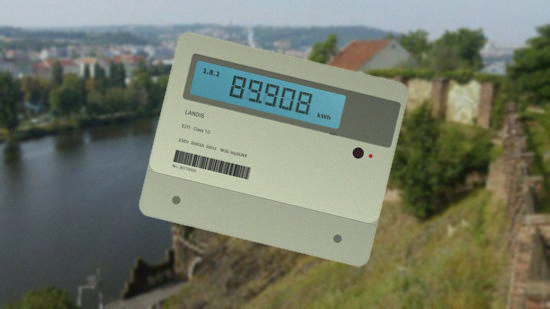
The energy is 89.908; kWh
